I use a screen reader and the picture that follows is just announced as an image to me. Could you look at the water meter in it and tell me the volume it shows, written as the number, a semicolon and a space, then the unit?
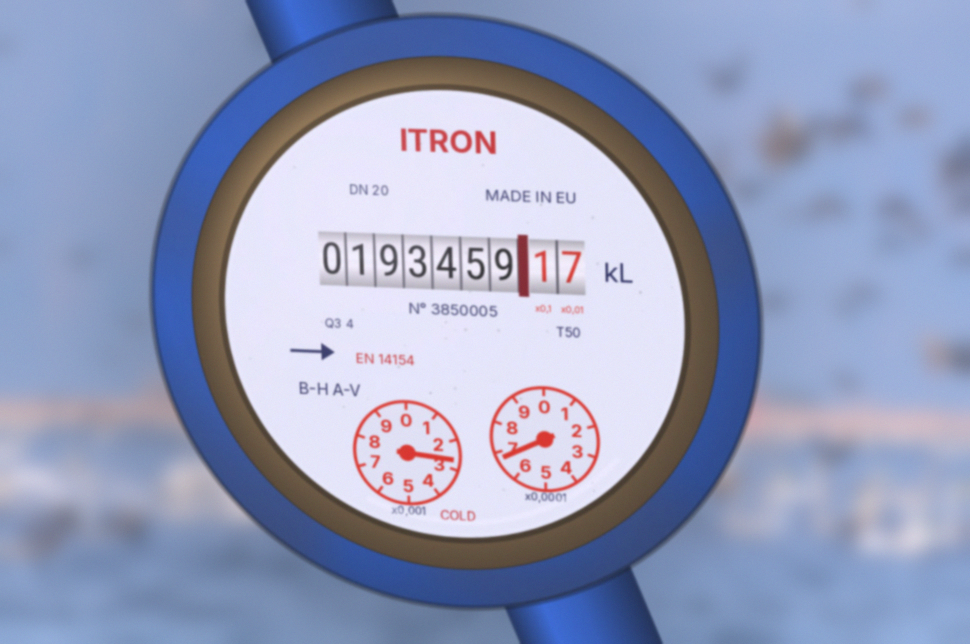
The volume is 193459.1726; kL
